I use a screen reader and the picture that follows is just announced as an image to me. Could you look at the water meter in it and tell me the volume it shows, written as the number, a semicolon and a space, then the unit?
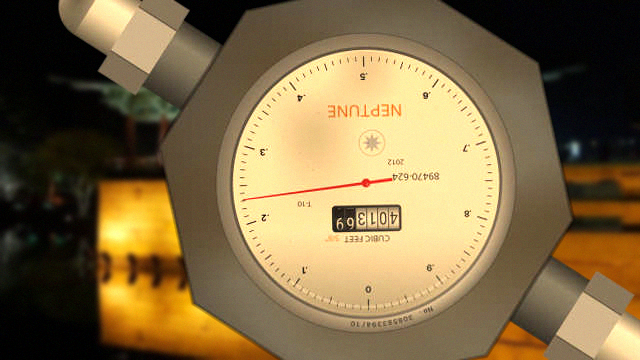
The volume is 401369.23; ft³
